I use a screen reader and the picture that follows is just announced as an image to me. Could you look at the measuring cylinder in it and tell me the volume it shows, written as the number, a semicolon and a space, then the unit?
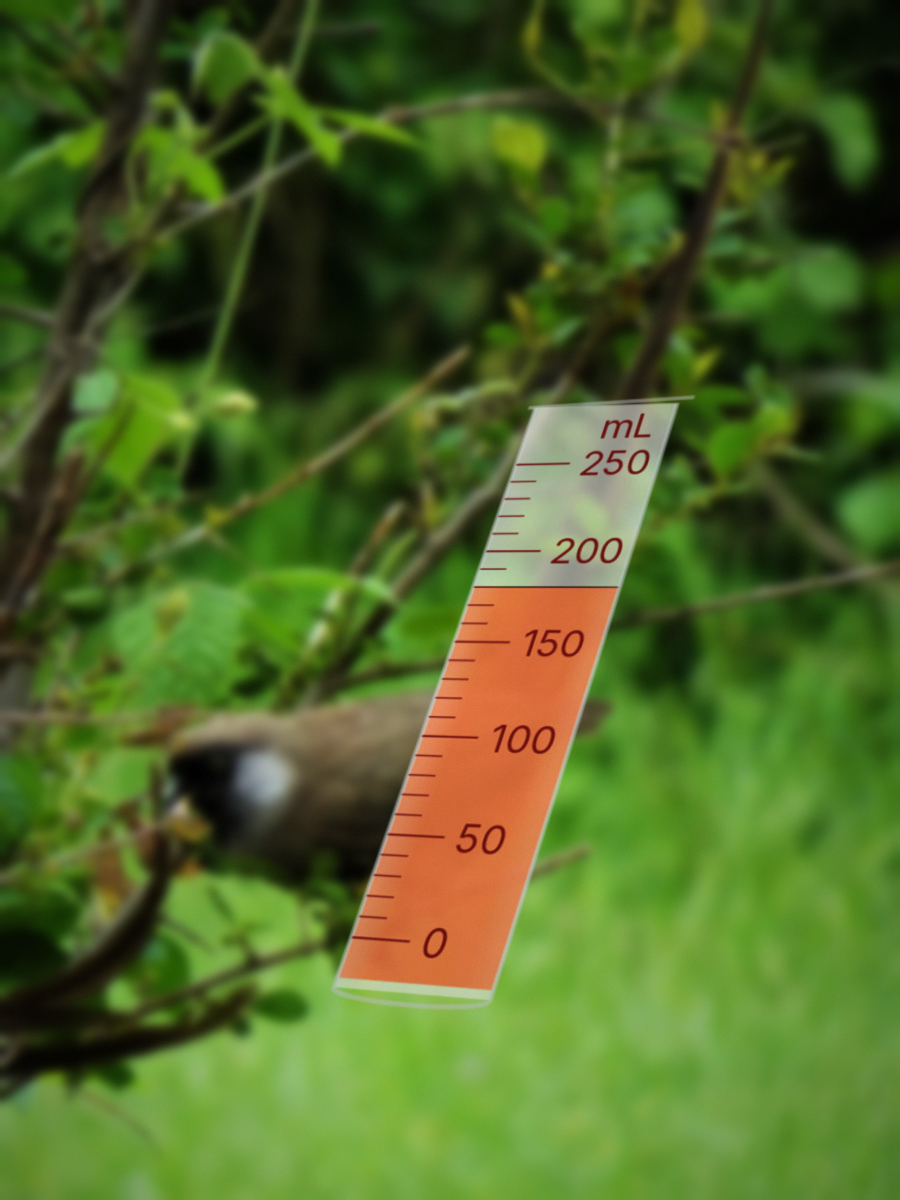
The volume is 180; mL
